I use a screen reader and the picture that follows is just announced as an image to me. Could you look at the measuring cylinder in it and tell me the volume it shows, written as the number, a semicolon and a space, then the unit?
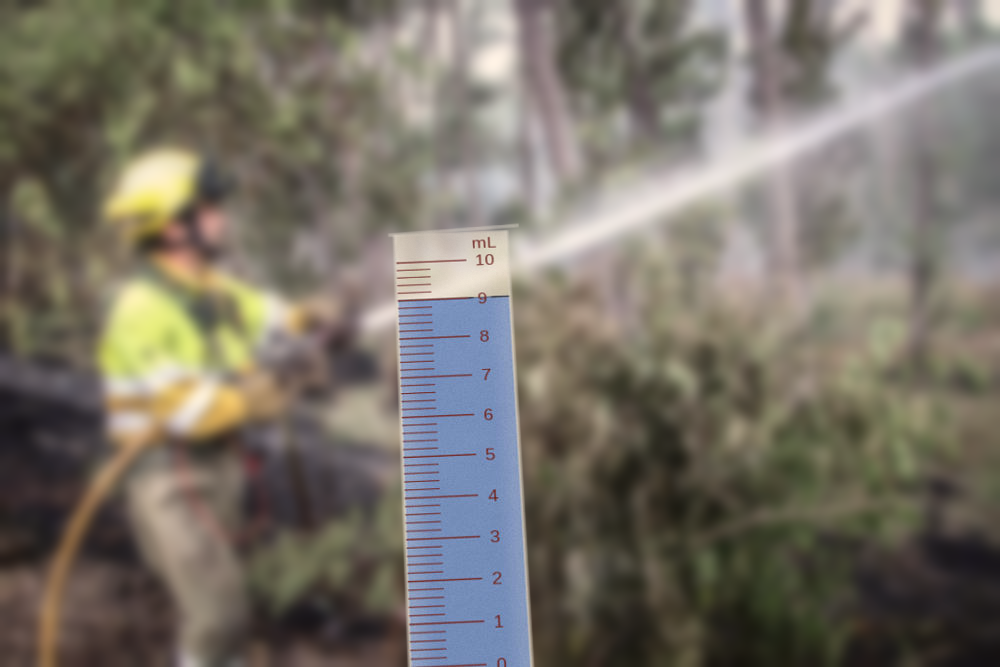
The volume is 9; mL
